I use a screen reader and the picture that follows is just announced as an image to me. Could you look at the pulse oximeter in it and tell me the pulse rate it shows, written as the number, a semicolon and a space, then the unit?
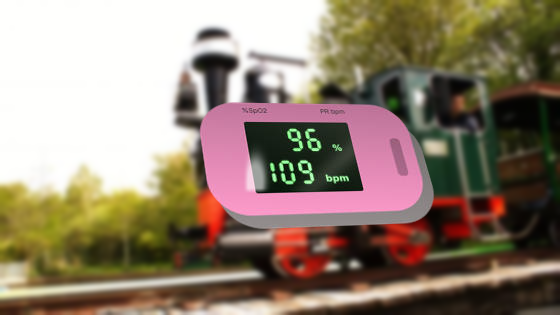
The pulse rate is 109; bpm
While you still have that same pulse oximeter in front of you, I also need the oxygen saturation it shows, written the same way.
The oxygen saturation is 96; %
